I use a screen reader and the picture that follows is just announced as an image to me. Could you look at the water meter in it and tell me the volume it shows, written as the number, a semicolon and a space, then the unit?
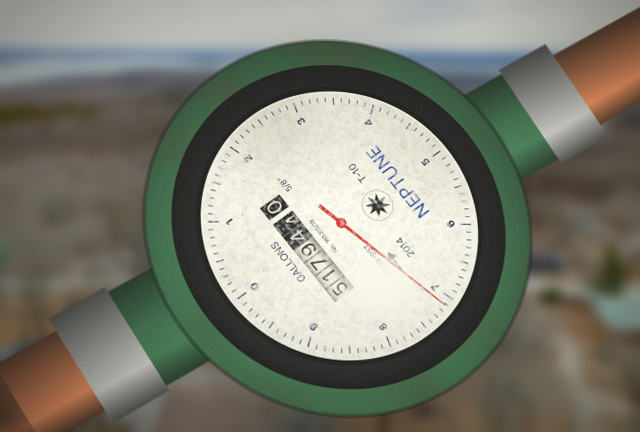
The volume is 5179437.1; gal
